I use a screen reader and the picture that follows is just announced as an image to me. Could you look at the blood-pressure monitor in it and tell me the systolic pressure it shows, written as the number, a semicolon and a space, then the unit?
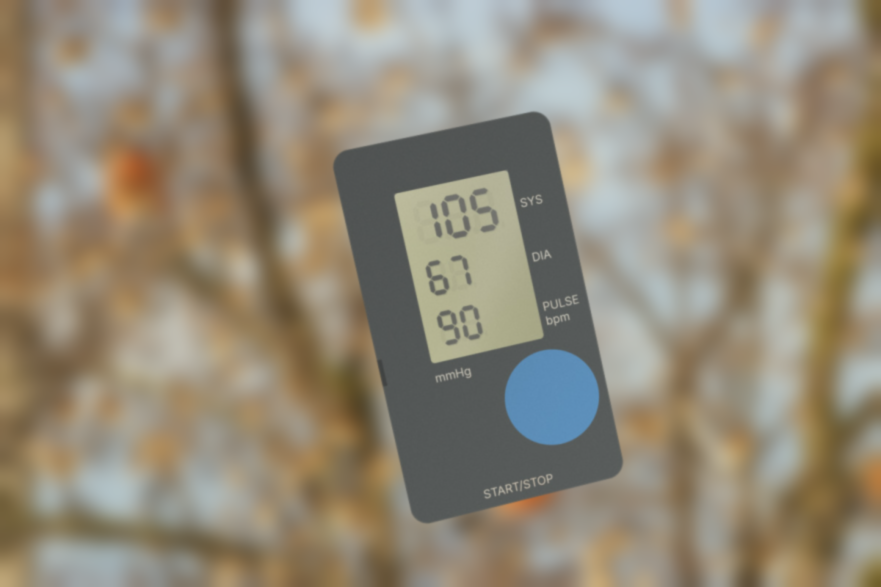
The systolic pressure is 105; mmHg
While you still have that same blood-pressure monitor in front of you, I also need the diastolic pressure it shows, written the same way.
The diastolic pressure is 67; mmHg
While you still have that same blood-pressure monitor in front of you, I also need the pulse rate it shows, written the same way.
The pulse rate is 90; bpm
